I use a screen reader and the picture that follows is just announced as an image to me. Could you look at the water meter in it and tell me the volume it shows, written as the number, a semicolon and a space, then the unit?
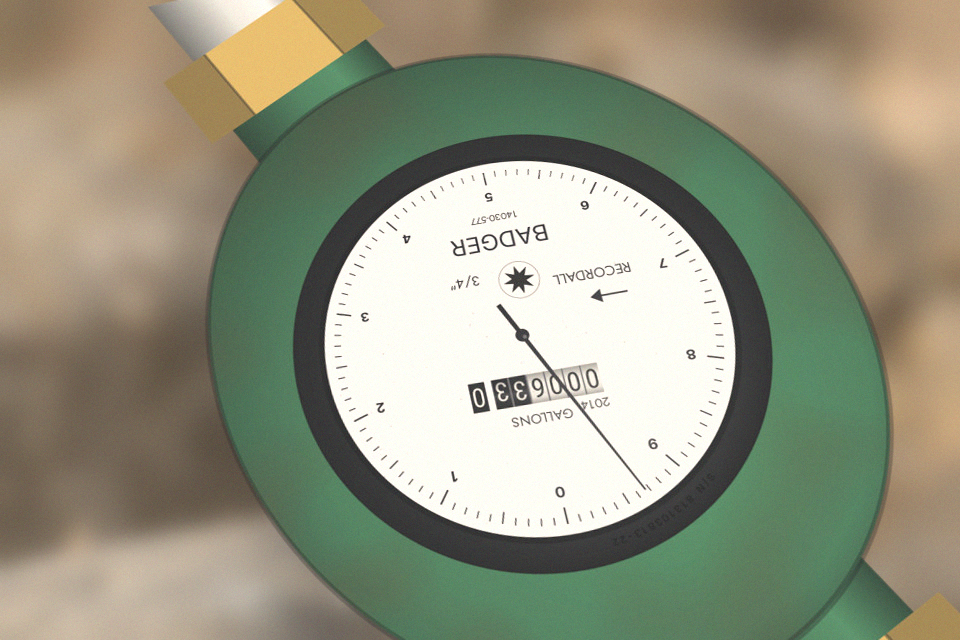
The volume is 6329.3; gal
